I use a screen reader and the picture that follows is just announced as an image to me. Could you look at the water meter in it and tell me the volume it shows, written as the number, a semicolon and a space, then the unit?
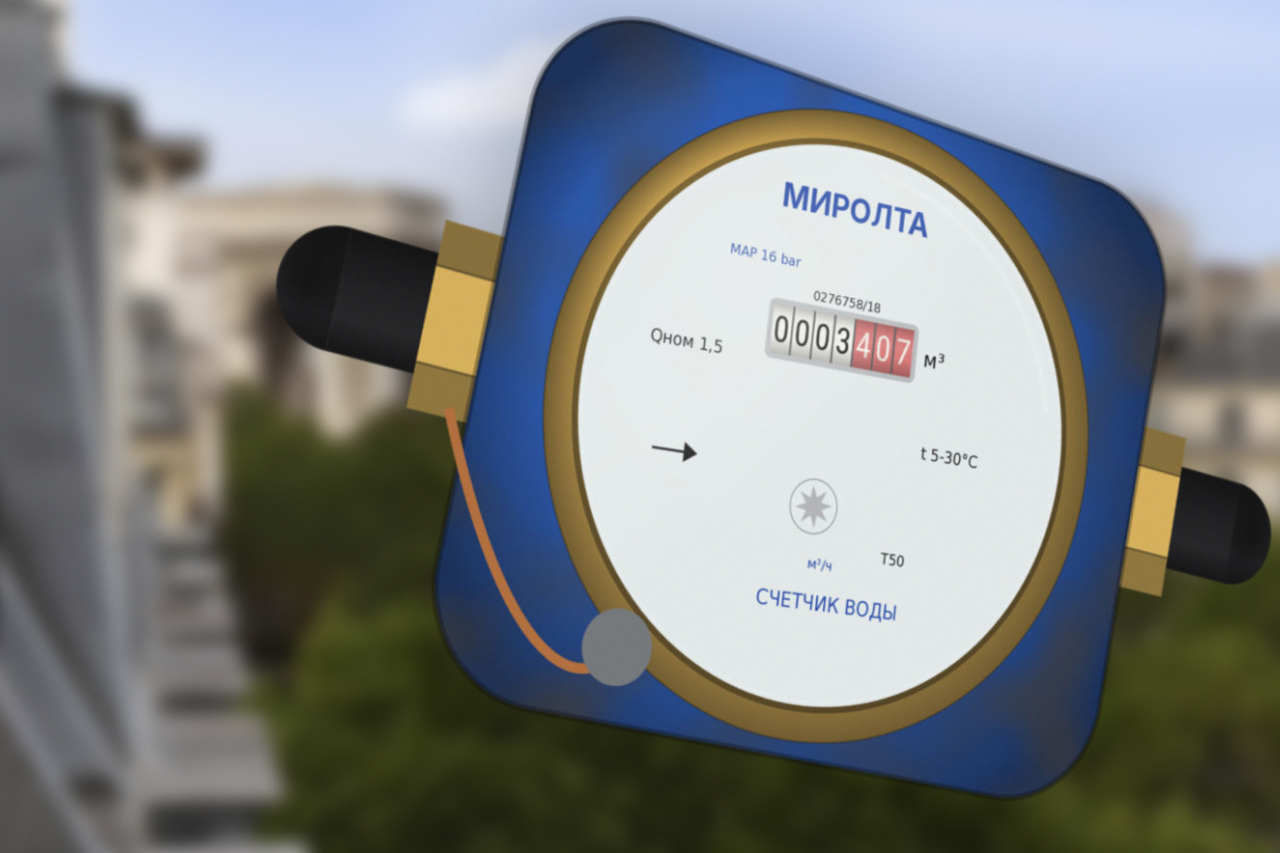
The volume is 3.407; m³
